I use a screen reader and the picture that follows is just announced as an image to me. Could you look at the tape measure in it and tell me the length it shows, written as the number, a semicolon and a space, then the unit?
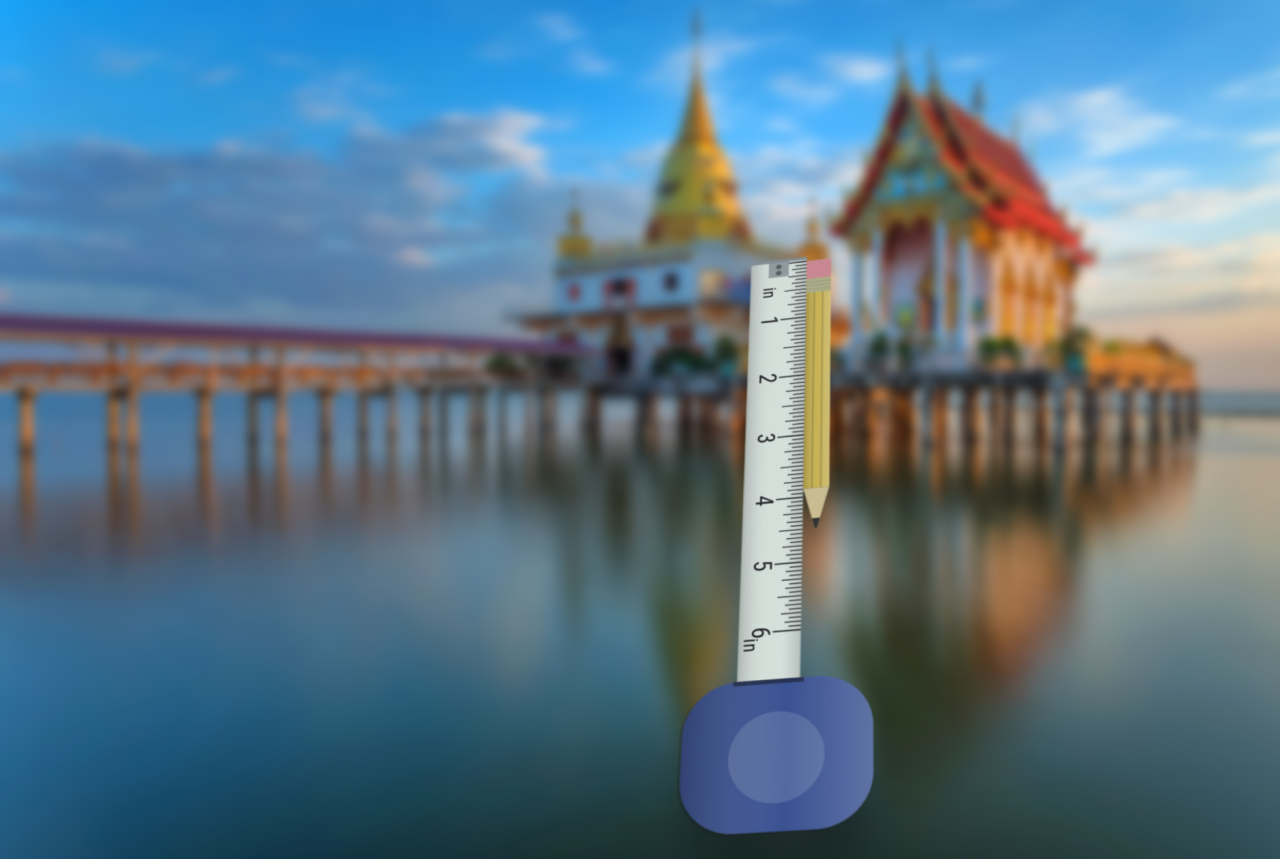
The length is 4.5; in
